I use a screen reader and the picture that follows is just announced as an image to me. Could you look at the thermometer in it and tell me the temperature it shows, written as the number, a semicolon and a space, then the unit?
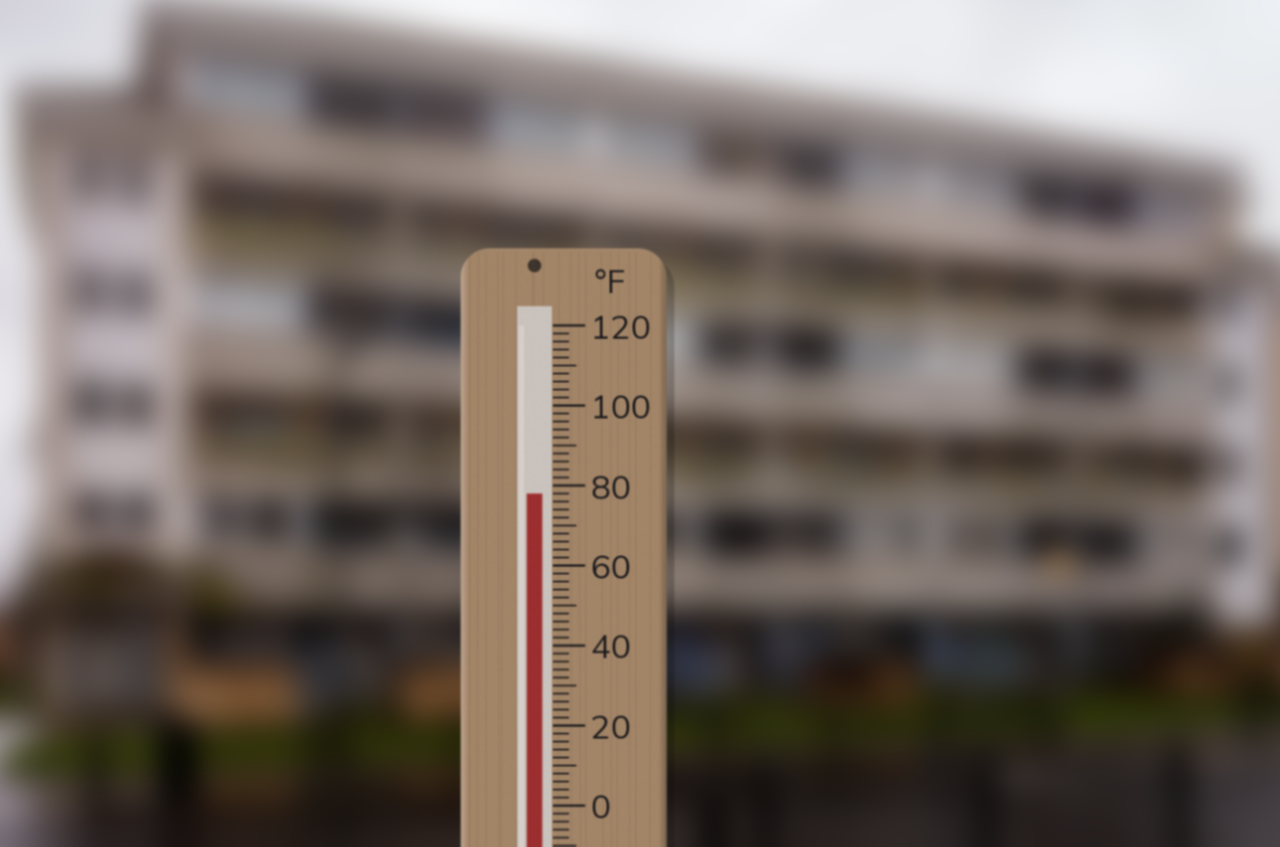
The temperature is 78; °F
